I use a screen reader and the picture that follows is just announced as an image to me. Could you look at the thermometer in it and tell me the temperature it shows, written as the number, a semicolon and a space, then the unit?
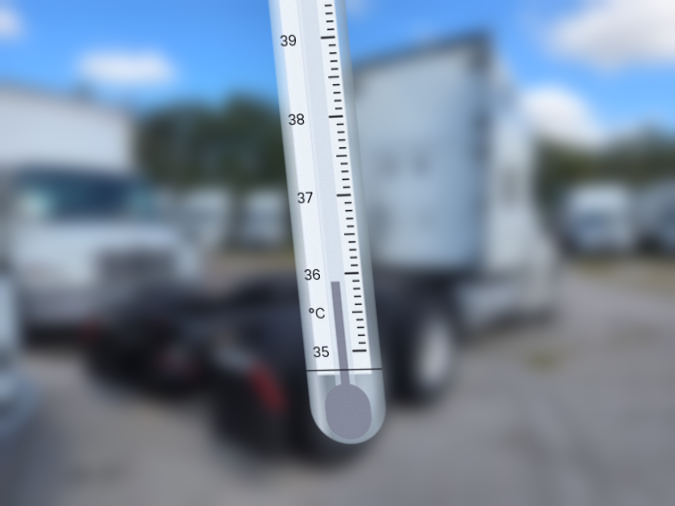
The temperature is 35.9; °C
